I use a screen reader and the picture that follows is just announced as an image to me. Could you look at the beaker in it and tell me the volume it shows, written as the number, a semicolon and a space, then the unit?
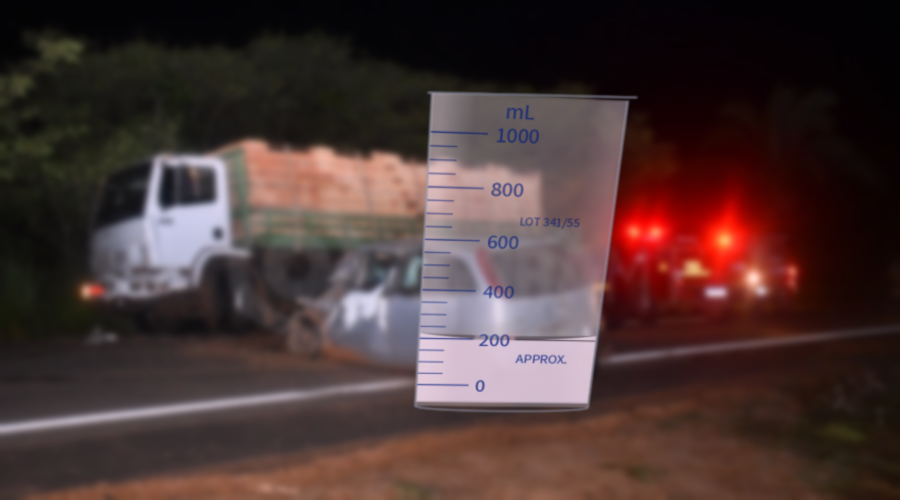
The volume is 200; mL
